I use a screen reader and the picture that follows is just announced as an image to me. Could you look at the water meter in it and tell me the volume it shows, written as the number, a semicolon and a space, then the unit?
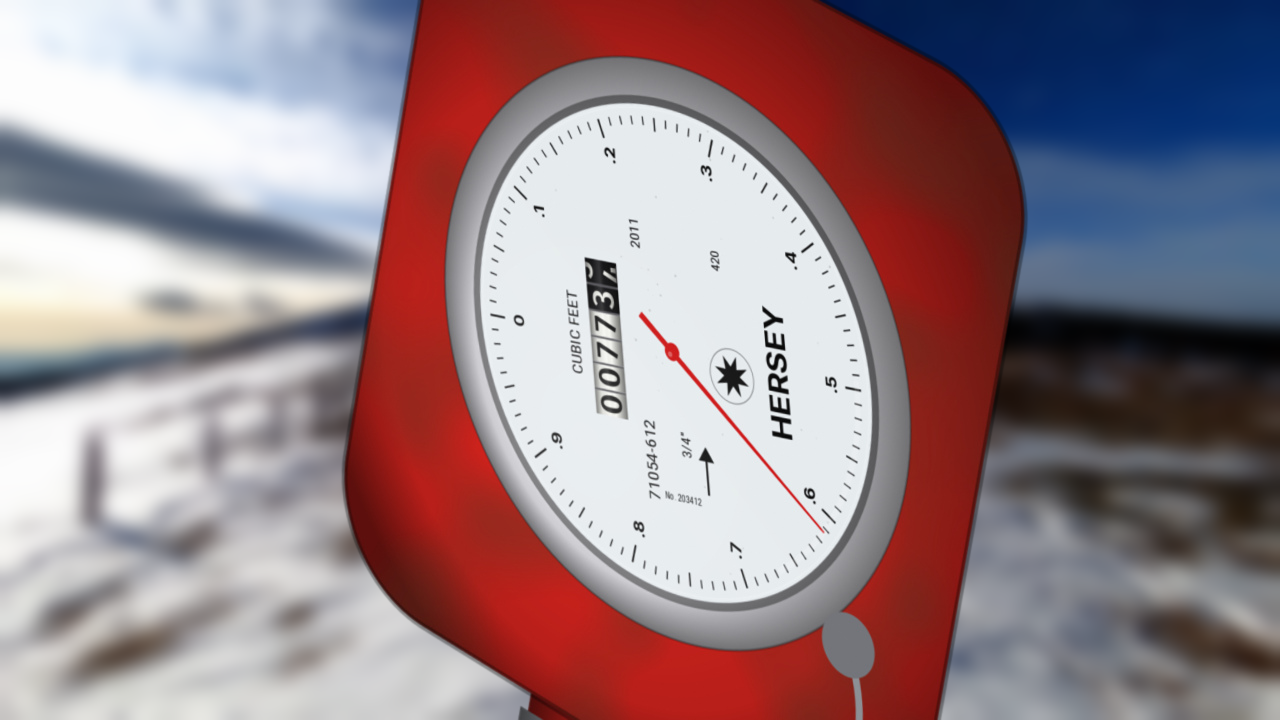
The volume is 7733.61; ft³
